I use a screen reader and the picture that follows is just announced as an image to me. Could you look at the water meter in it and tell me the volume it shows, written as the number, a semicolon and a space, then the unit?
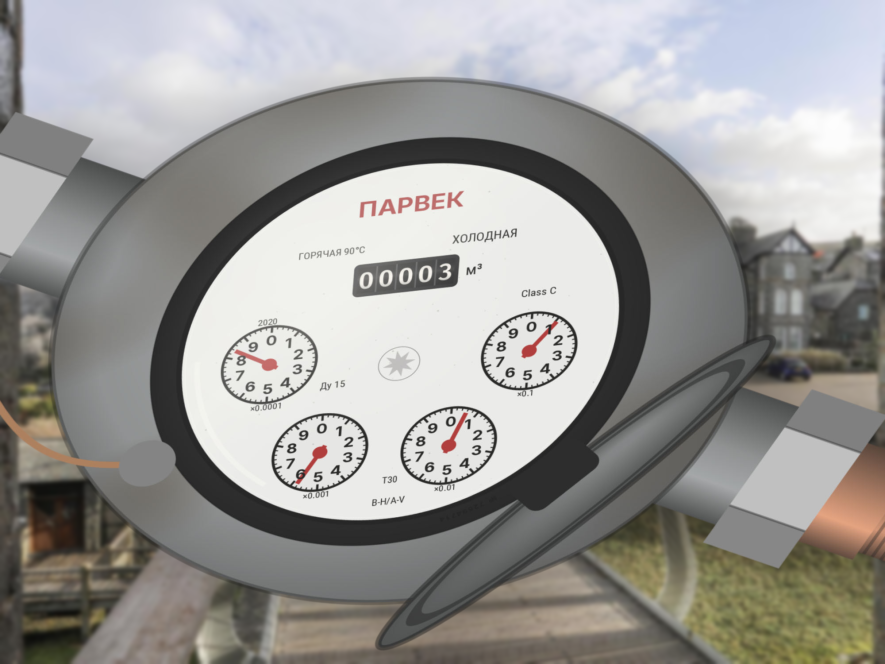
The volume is 3.1058; m³
